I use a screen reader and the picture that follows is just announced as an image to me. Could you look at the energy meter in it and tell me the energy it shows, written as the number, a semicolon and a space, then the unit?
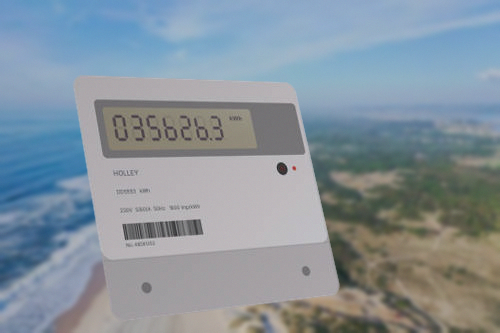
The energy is 35626.3; kWh
